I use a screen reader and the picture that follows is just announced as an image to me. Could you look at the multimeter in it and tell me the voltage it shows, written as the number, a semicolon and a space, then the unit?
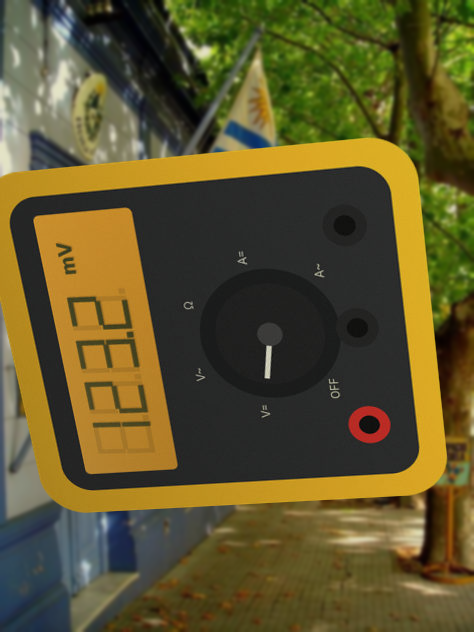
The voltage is 123.2; mV
